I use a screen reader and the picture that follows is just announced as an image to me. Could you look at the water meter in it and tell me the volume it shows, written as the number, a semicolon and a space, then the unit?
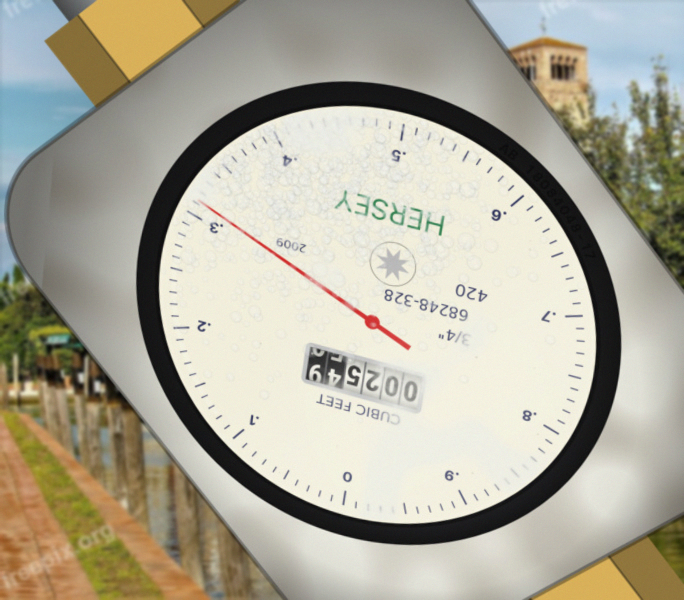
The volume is 2549.31; ft³
